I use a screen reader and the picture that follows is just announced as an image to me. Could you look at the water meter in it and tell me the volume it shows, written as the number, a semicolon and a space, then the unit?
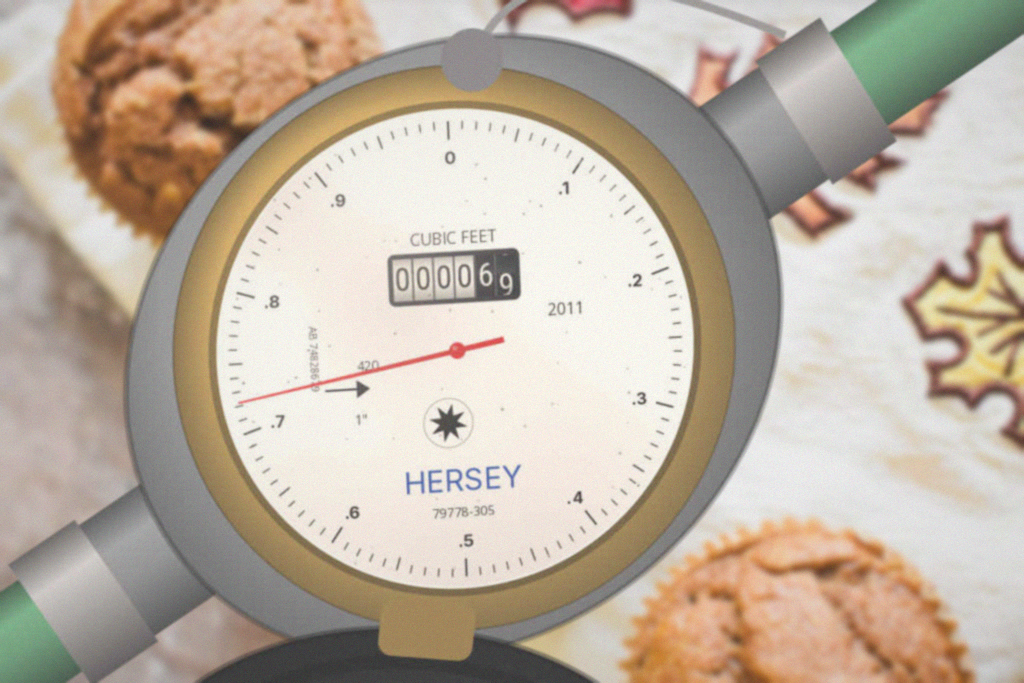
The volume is 68.72; ft³
